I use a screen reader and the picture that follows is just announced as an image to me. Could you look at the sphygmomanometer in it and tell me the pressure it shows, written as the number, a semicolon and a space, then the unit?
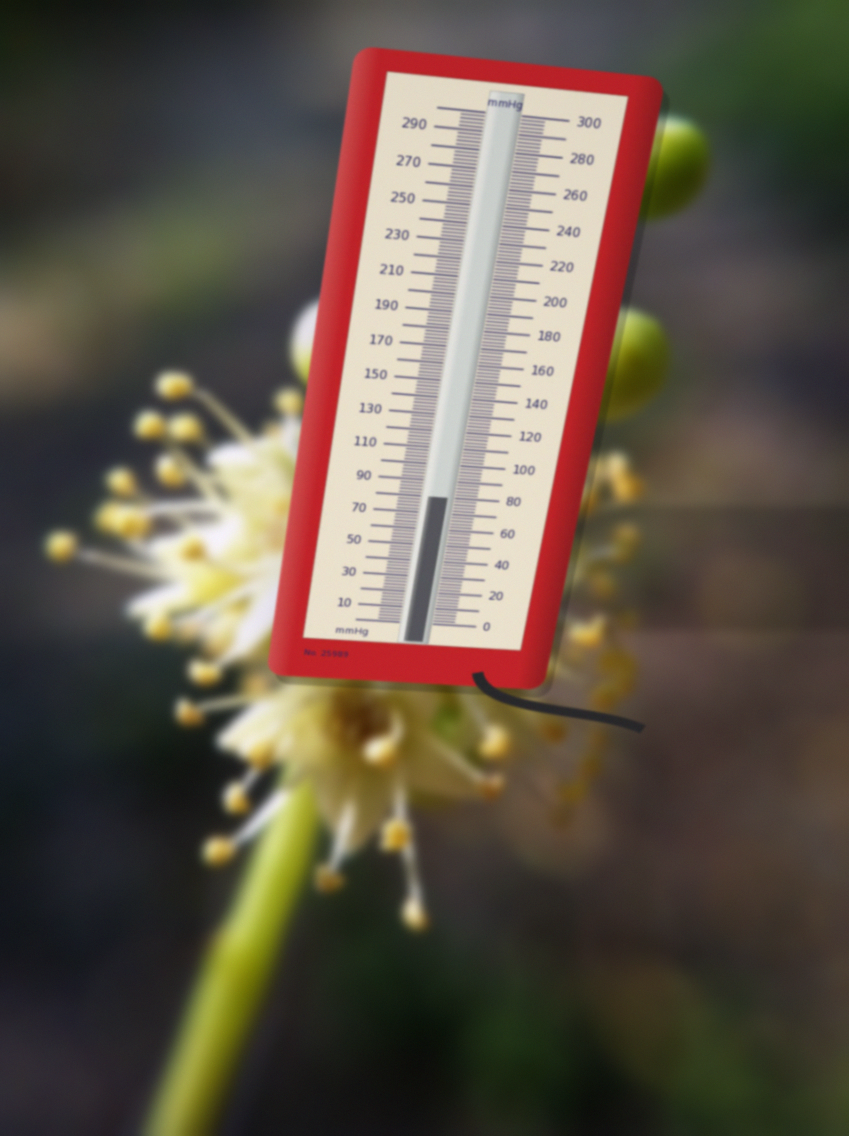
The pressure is 80; mmHg
